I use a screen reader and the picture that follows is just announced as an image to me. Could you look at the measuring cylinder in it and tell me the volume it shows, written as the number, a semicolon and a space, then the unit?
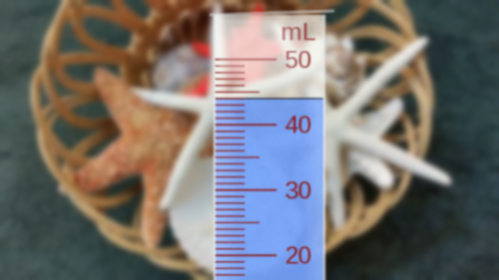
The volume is 44; mL
